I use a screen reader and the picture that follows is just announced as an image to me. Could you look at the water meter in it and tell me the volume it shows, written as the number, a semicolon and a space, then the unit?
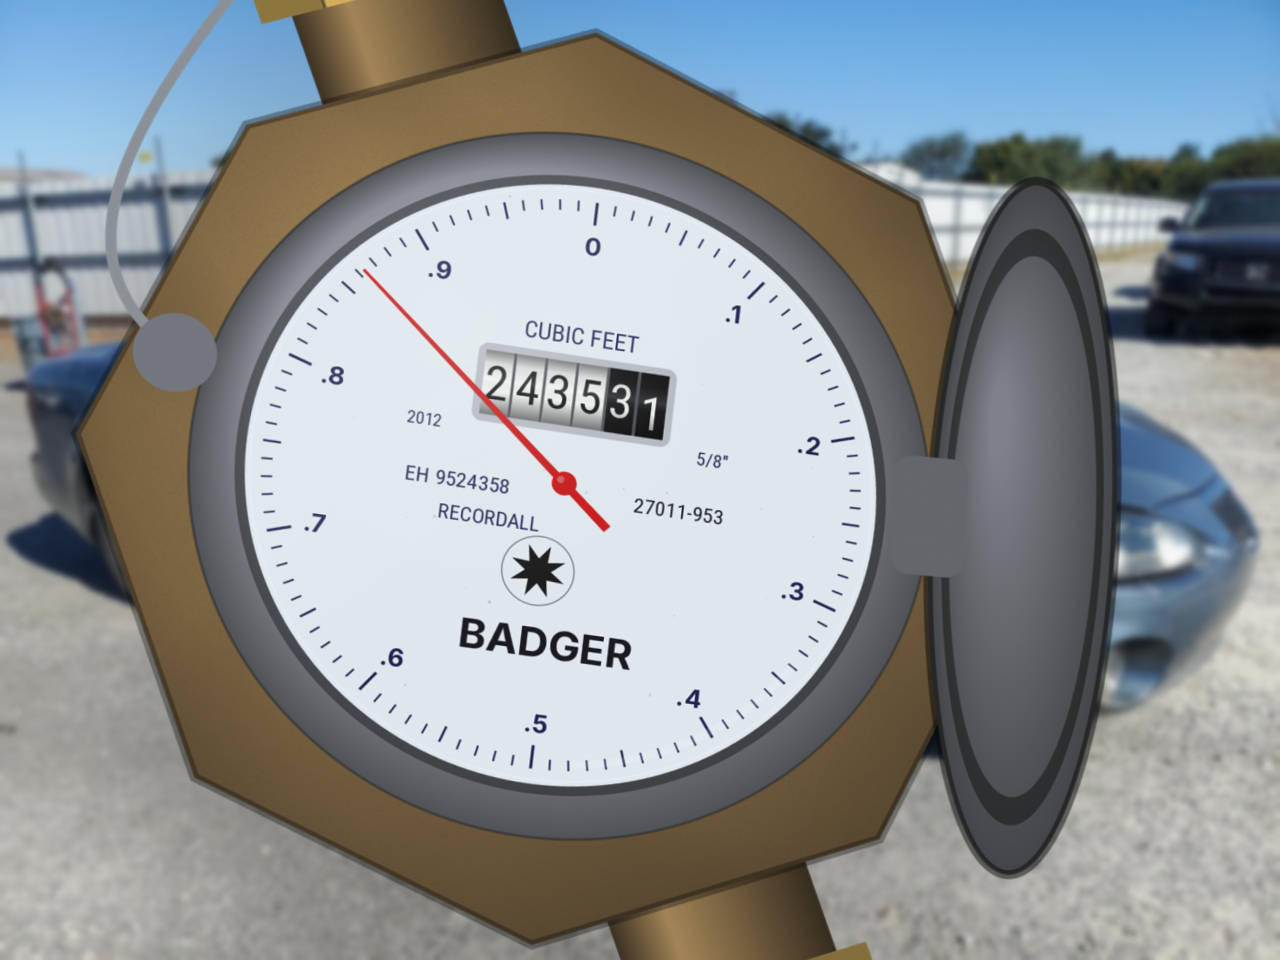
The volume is 243530.86; ft³
